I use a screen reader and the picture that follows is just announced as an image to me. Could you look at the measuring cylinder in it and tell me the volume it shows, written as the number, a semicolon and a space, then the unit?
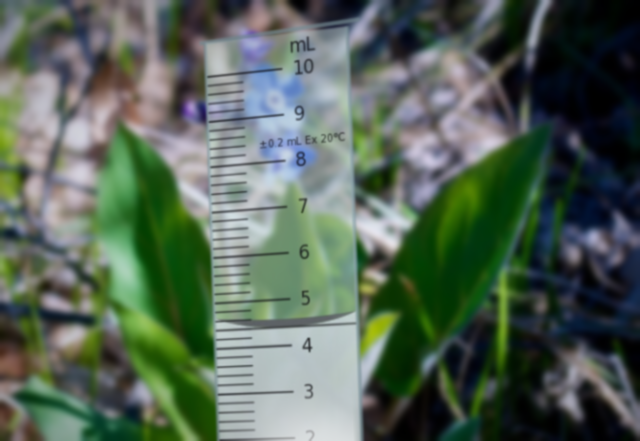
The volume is 4.4; mL
